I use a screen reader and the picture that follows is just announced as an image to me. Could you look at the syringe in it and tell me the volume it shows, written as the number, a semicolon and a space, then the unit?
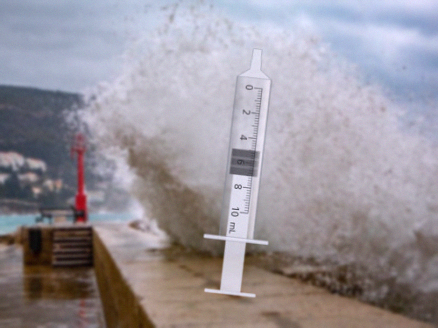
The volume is 5; mL
